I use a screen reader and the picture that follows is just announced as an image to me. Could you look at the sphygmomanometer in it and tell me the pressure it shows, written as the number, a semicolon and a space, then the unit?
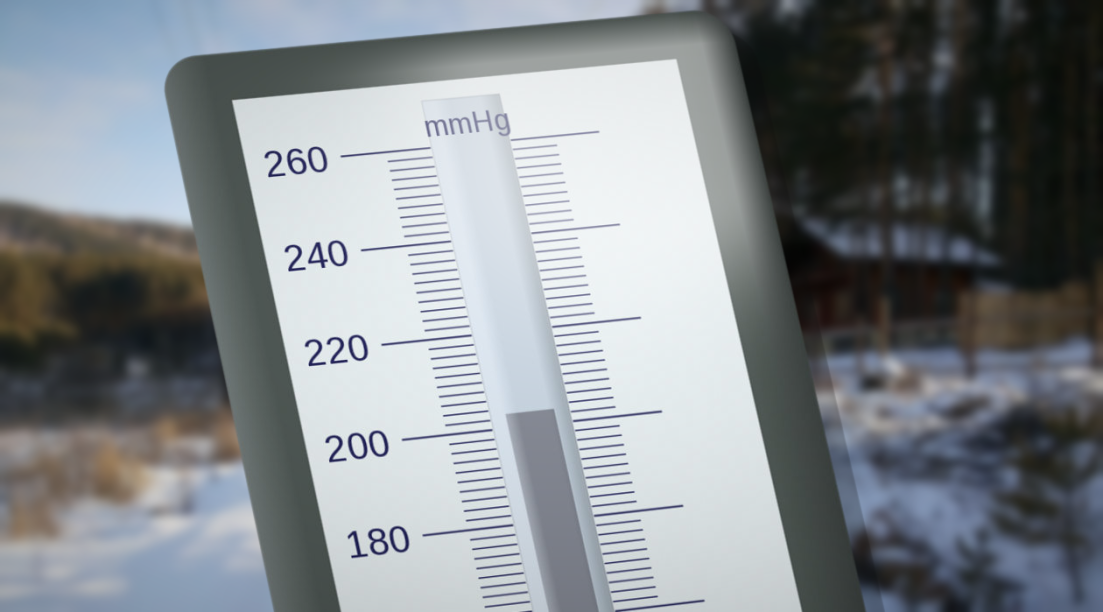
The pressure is 203; mmHg
